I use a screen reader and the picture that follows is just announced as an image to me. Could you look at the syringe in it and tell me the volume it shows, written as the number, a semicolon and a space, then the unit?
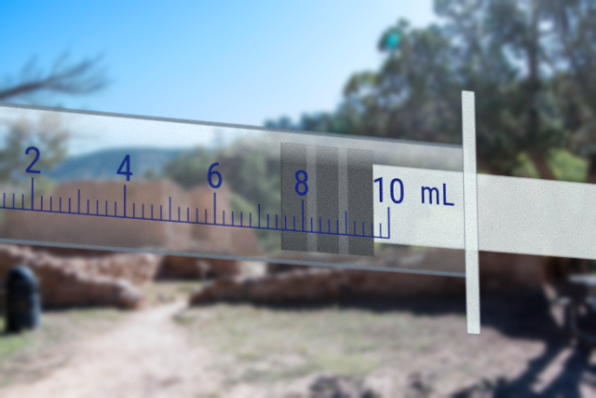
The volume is 7.5; mL
